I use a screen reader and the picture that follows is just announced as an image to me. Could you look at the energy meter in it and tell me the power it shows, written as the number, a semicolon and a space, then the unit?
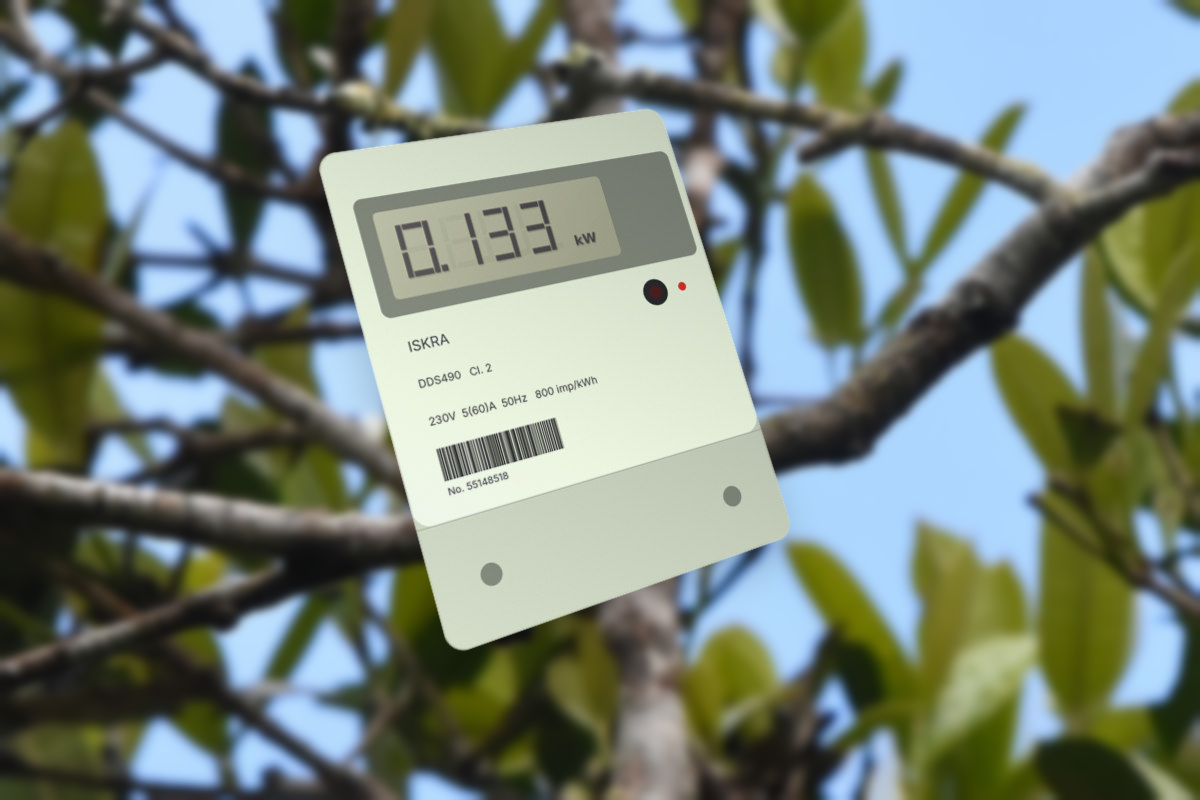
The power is 0.133; kW
